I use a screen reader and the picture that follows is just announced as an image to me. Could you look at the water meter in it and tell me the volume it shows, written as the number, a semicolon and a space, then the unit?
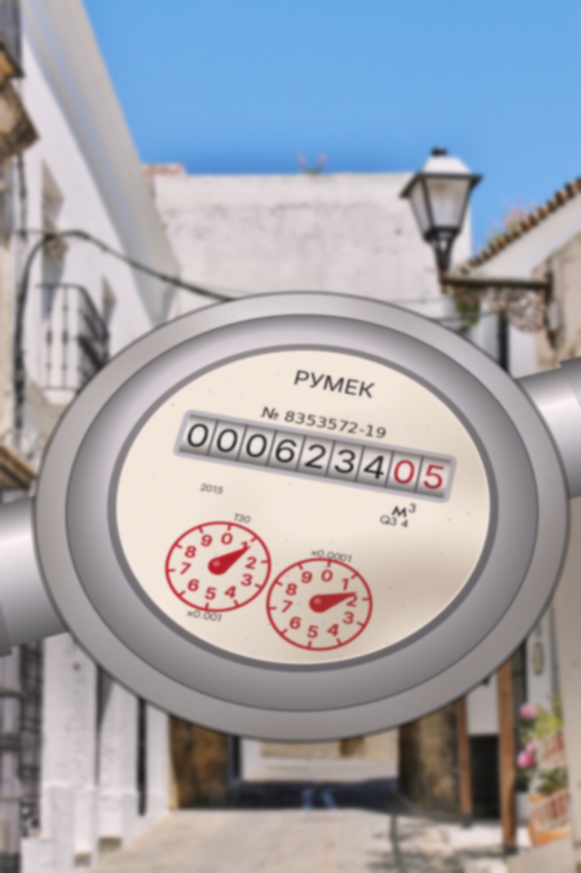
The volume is 6234.0511; m³
